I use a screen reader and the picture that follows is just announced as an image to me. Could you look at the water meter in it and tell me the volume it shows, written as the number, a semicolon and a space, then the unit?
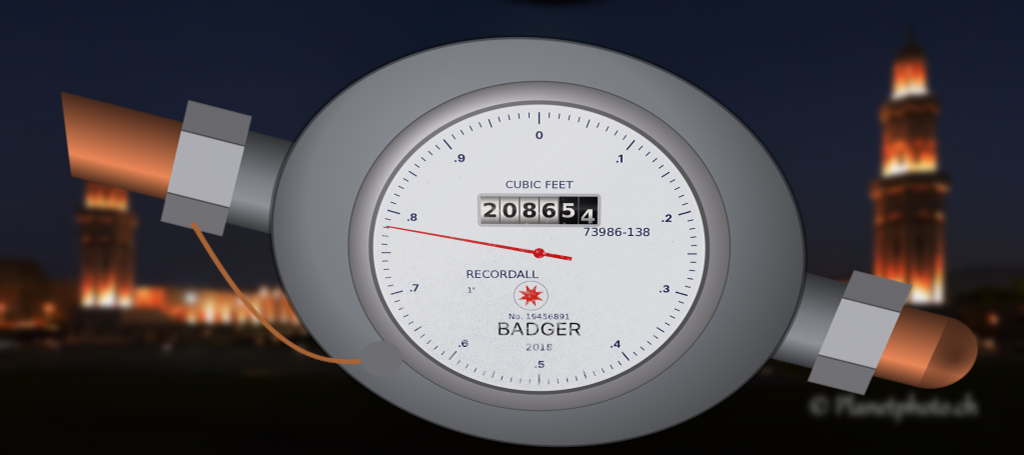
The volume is 208653.78; ft³
